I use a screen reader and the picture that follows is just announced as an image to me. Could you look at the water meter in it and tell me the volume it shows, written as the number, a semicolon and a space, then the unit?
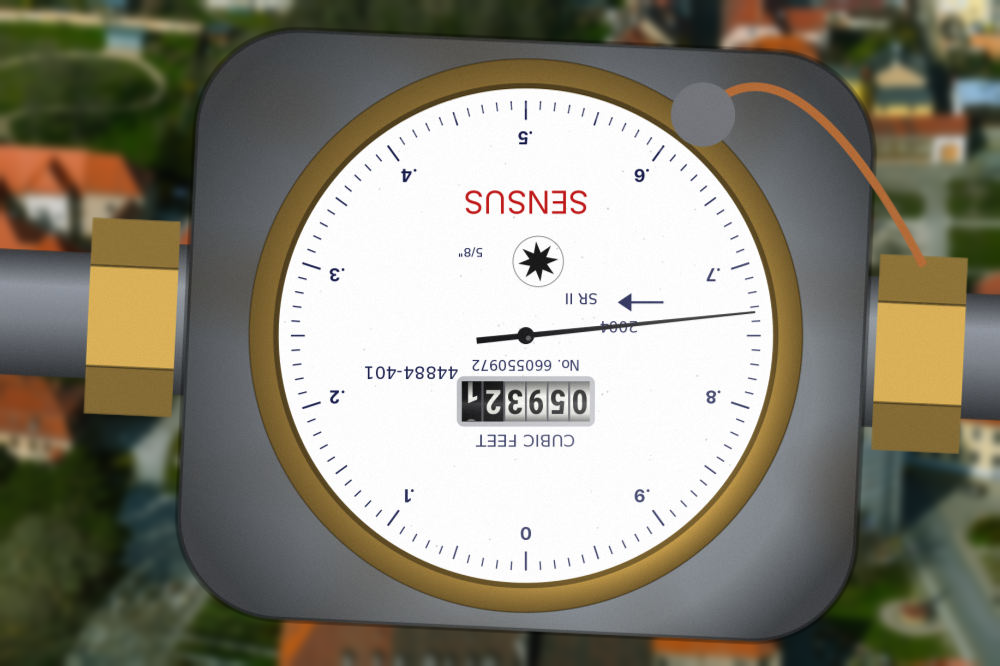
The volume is 59320.73; ft³
